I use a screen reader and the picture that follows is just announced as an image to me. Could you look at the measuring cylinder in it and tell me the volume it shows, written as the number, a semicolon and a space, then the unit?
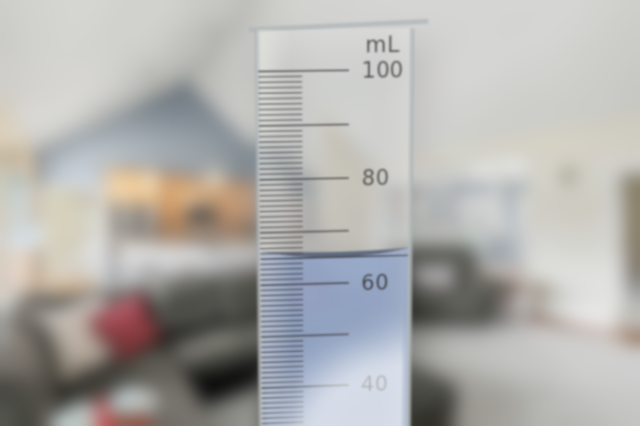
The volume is 65; mL
